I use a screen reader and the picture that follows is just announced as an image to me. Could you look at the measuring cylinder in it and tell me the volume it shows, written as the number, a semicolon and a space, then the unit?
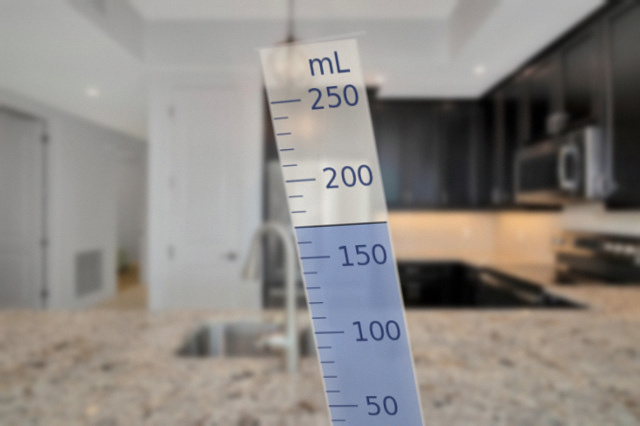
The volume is 170; mL
